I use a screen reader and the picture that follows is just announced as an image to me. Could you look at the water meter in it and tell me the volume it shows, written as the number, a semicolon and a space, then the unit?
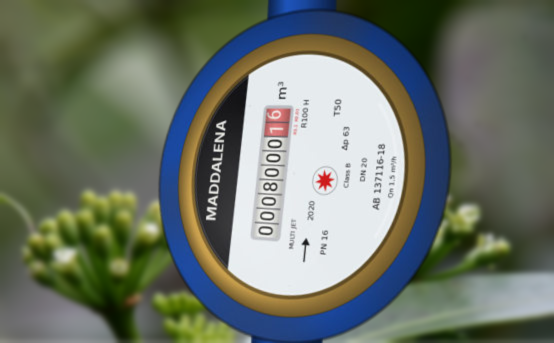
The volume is 8000.16; m³
